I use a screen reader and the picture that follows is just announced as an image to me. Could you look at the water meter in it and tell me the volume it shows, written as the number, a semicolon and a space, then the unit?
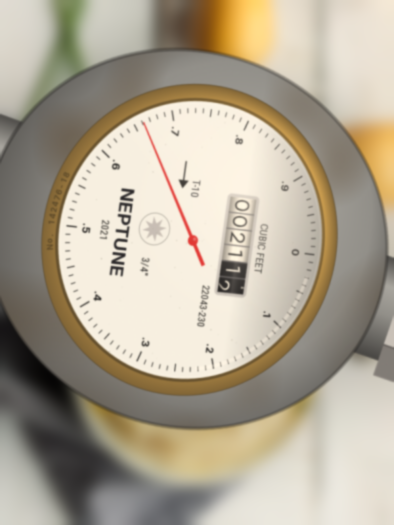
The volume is 2111.66; ft³
